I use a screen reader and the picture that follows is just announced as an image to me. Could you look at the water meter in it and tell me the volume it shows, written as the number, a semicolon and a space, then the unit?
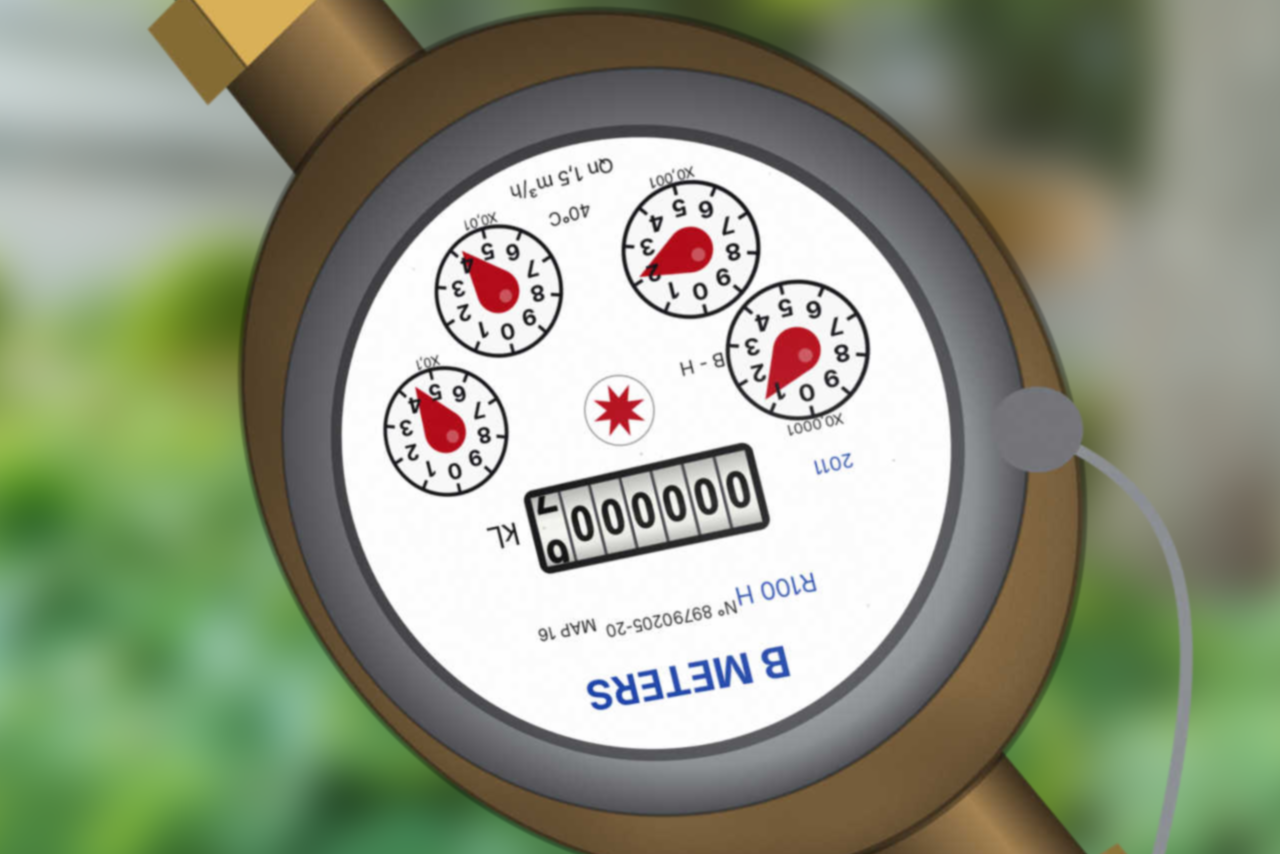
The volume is 6.4421; kL
